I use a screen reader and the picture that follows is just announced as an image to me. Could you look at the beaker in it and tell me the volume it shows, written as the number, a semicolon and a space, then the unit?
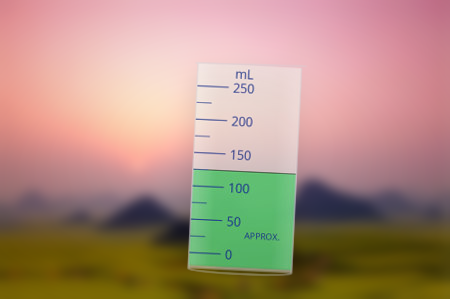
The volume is 125; mL
